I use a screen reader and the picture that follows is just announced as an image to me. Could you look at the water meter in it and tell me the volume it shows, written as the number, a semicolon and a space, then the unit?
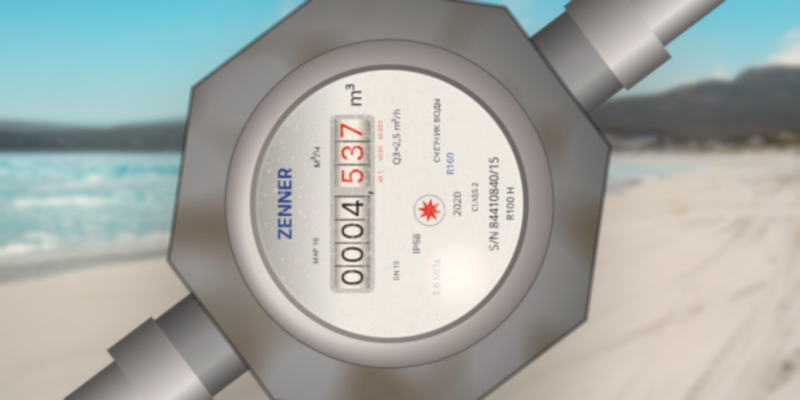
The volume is 4.537; m³
